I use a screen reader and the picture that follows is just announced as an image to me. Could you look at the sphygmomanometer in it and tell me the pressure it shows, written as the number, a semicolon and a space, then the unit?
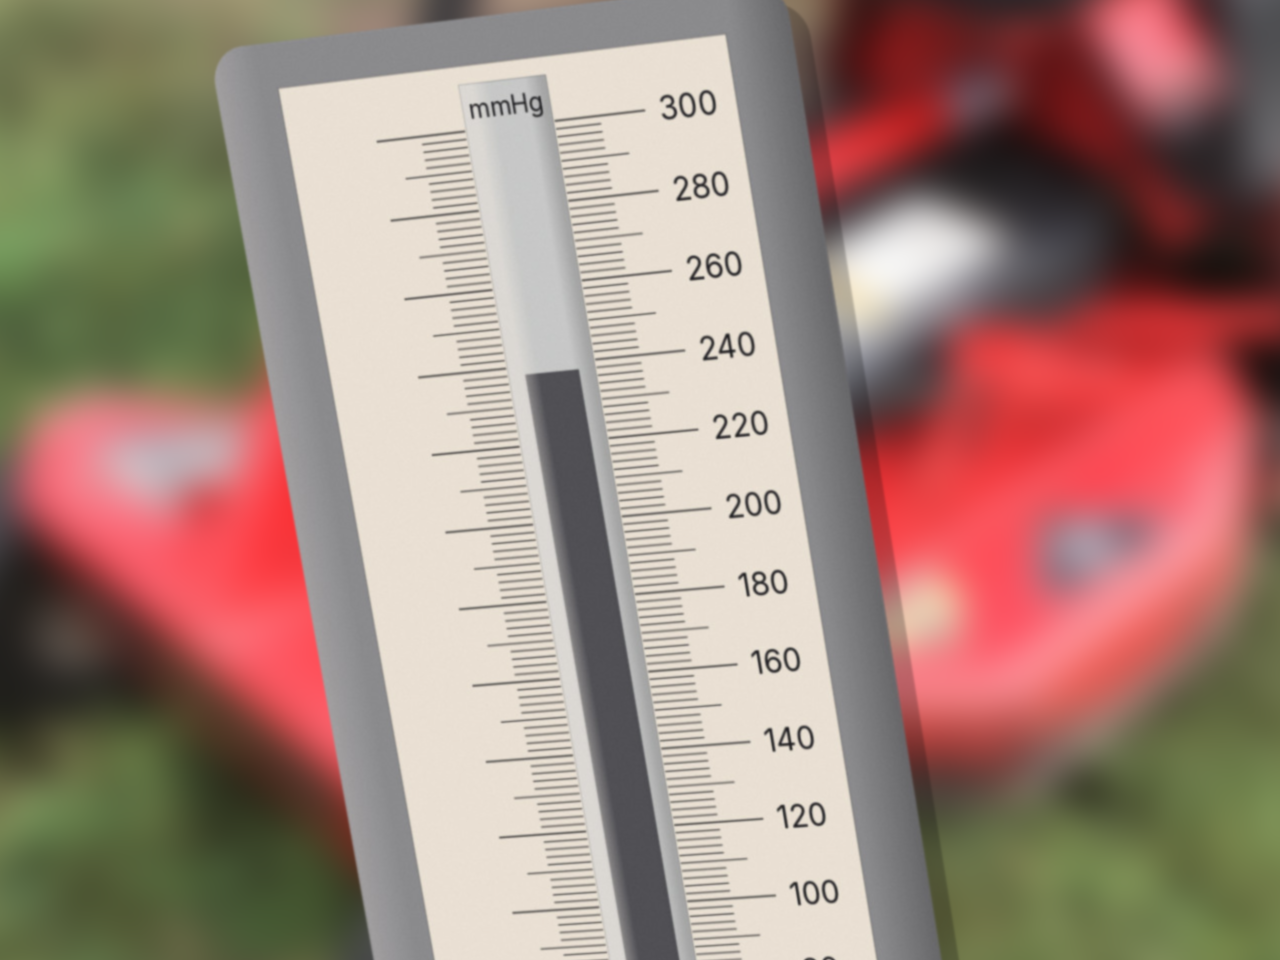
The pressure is 238; mmHg
